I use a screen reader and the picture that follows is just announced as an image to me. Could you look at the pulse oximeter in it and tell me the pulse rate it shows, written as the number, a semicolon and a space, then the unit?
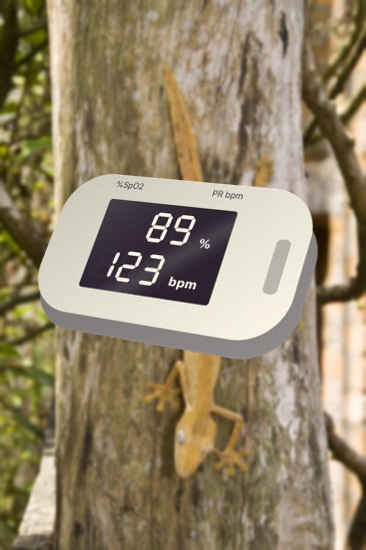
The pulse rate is 123; bpm
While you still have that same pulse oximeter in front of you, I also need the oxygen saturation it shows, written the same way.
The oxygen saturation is 89; %
